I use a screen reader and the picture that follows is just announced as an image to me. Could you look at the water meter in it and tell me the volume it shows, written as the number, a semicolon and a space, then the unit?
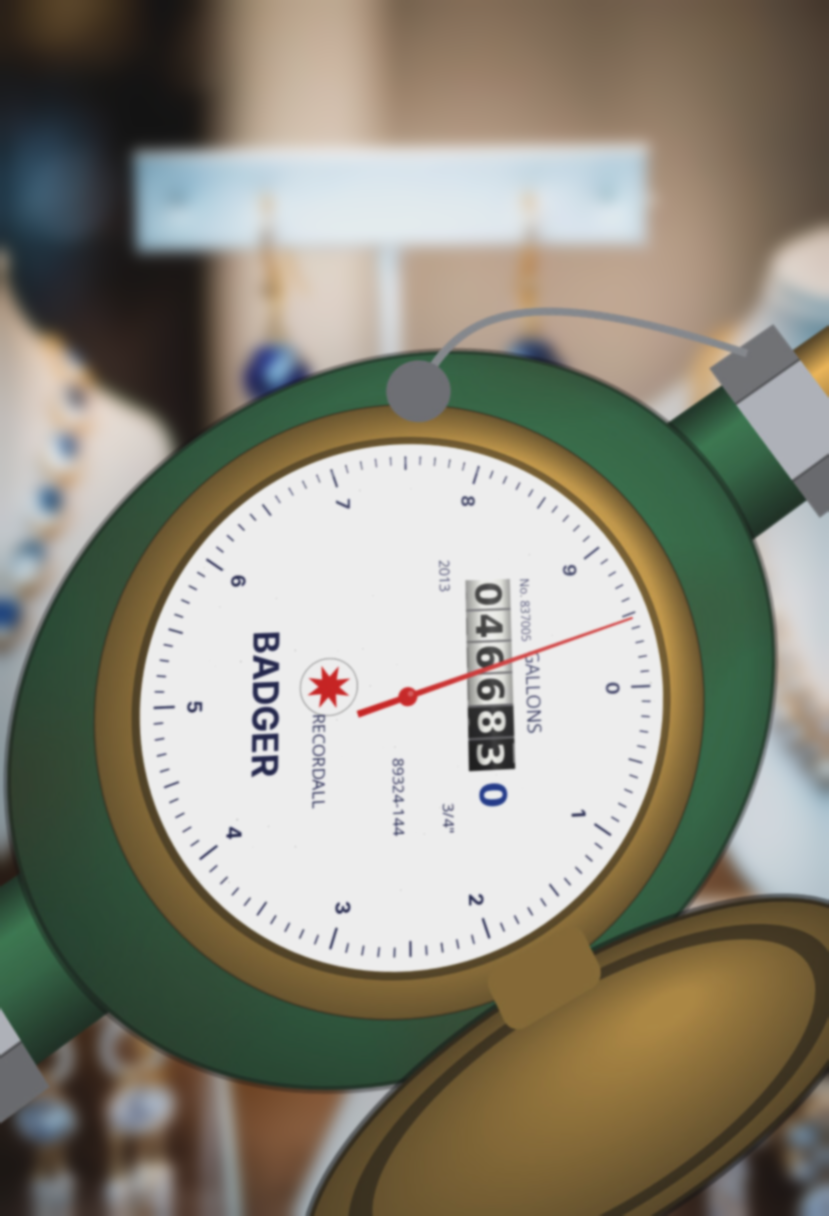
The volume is 466829.5; gal
